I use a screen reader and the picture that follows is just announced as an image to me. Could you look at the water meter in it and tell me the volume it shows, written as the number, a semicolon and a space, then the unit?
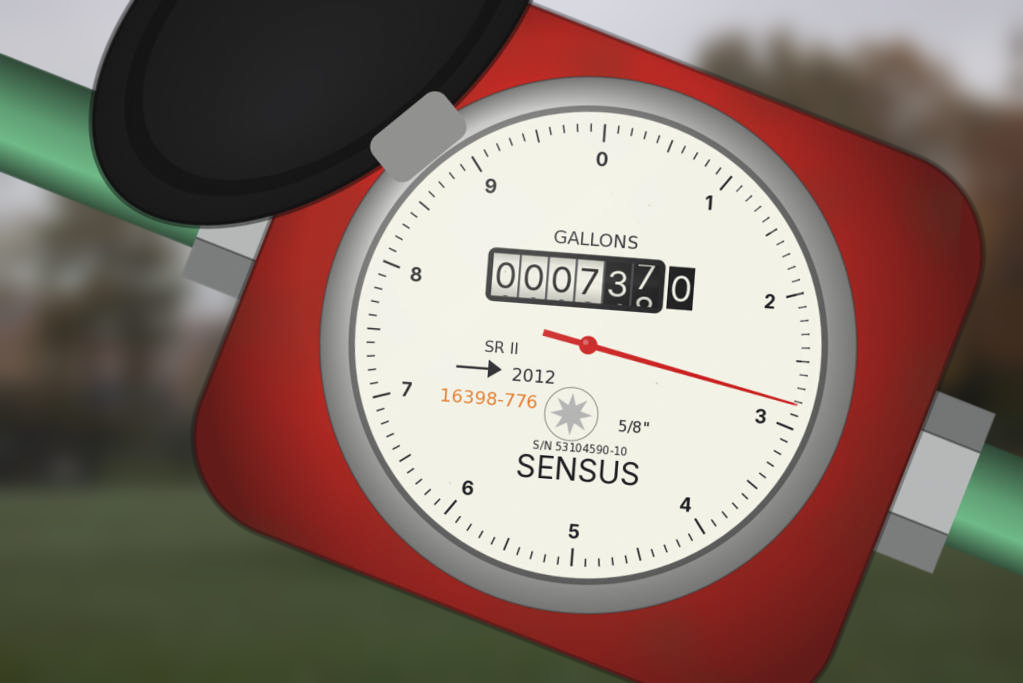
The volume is 7372.8; gal
